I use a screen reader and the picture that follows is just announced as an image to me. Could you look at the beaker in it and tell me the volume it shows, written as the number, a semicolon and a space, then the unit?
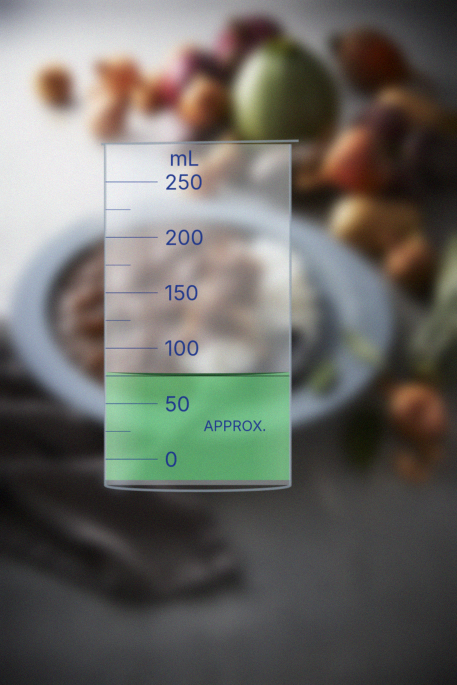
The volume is 75; mL
